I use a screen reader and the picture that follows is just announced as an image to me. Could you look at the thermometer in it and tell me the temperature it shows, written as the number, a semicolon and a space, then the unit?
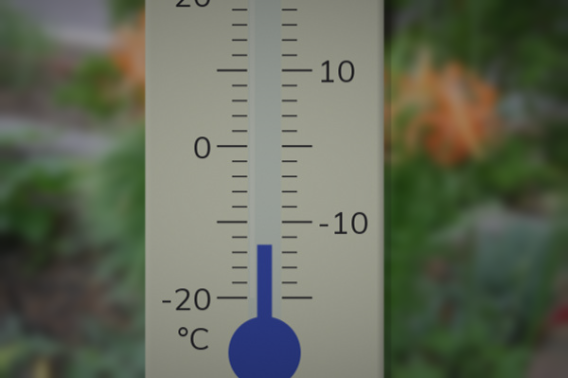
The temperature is -13; °C
